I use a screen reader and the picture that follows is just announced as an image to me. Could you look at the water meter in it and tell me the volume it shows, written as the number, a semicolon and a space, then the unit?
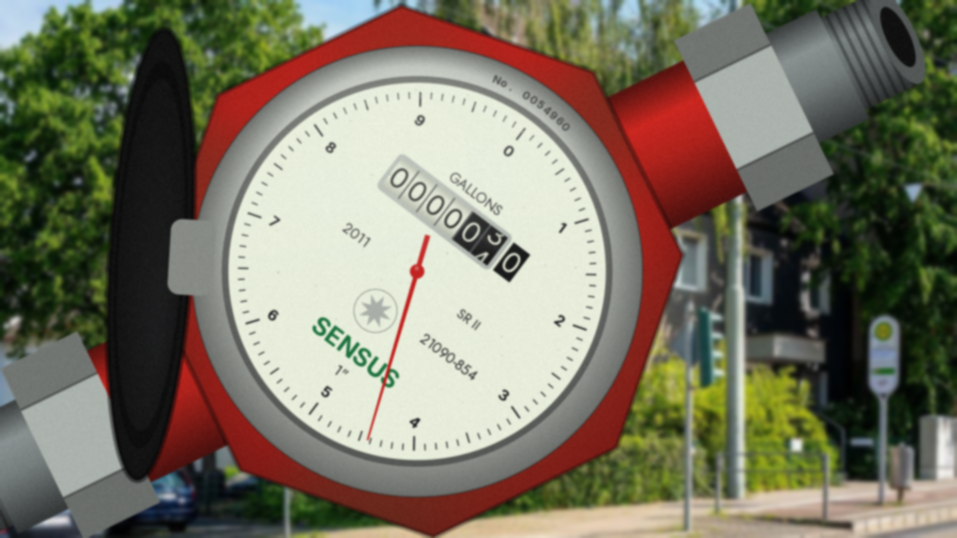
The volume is 34.4; gal
